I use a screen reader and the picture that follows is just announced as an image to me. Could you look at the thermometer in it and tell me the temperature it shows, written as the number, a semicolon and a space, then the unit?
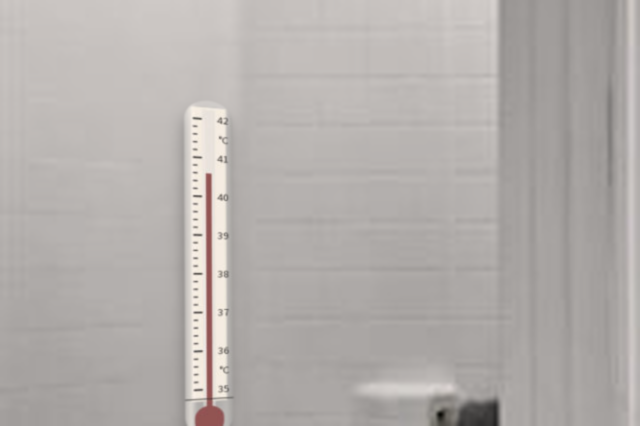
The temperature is 40.6; °C
